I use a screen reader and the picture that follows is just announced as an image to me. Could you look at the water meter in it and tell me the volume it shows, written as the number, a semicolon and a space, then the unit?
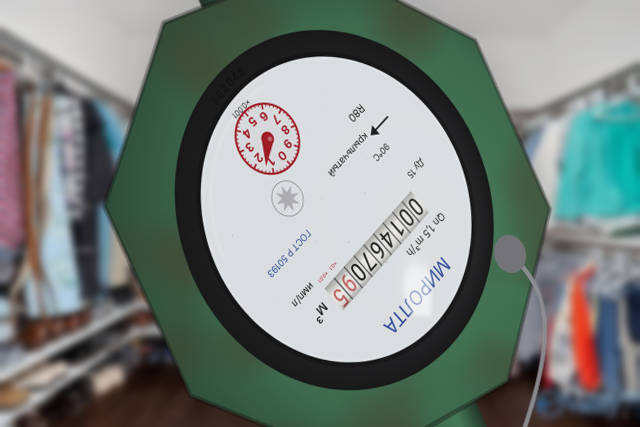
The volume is 14670.951; m³
